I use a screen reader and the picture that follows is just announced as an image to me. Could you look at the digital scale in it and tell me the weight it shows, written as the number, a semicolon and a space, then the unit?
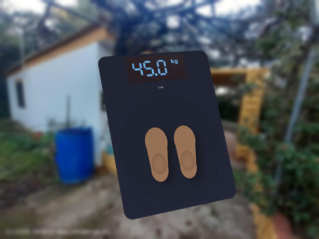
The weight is 45.0; kg
